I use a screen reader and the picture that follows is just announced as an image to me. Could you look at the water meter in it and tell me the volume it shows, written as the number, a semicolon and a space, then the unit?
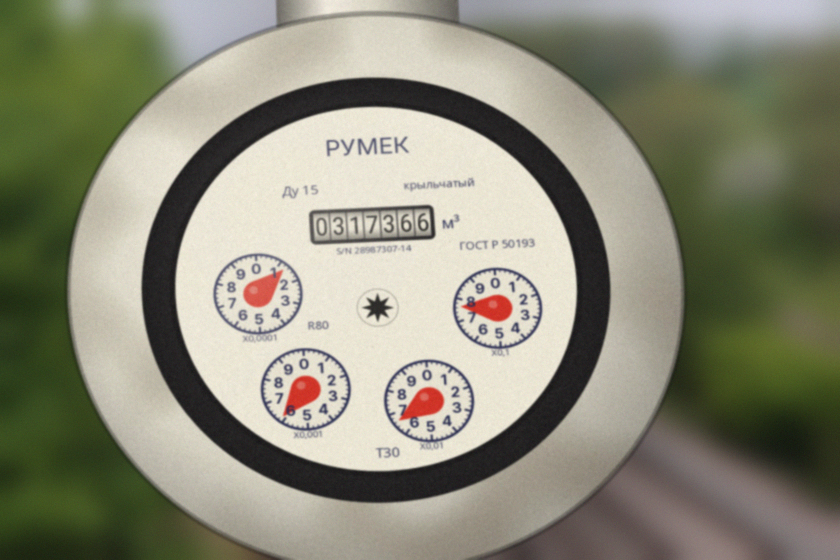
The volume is 317366.7661; m³
